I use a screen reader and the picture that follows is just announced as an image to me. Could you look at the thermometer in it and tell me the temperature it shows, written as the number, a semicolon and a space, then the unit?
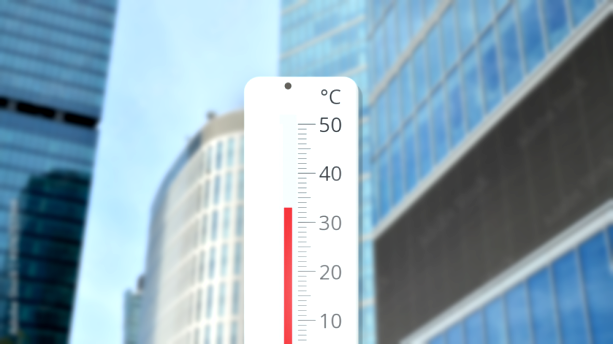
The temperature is 33; °C
